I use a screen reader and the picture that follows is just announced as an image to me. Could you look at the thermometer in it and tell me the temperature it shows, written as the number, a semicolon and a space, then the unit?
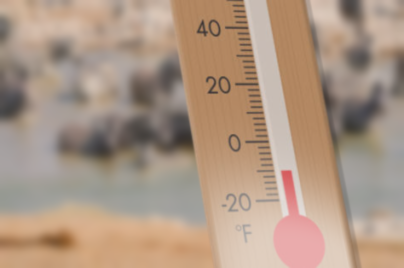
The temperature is -10; °F
